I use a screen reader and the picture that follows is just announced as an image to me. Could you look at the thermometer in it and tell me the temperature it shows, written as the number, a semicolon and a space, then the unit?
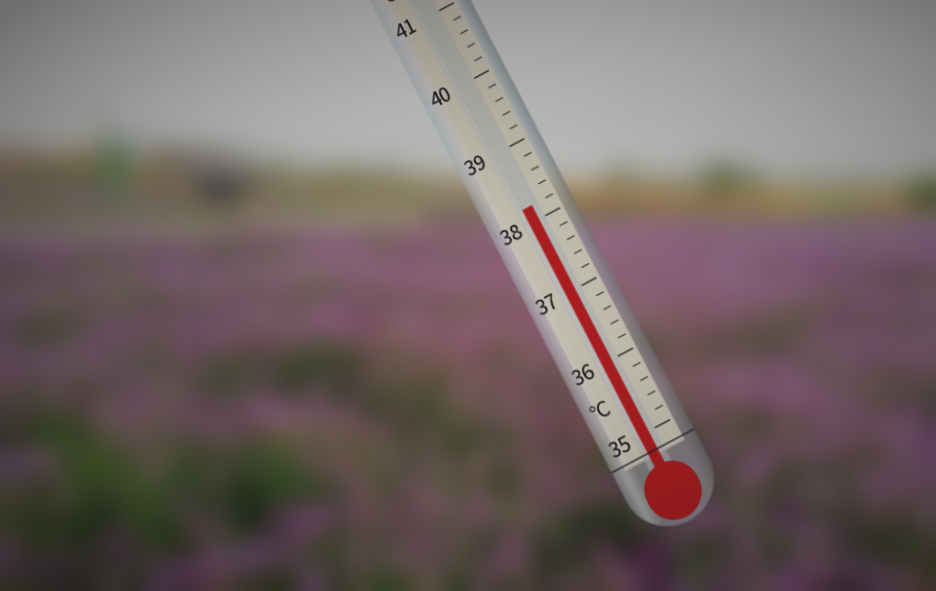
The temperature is 38.2; °C
